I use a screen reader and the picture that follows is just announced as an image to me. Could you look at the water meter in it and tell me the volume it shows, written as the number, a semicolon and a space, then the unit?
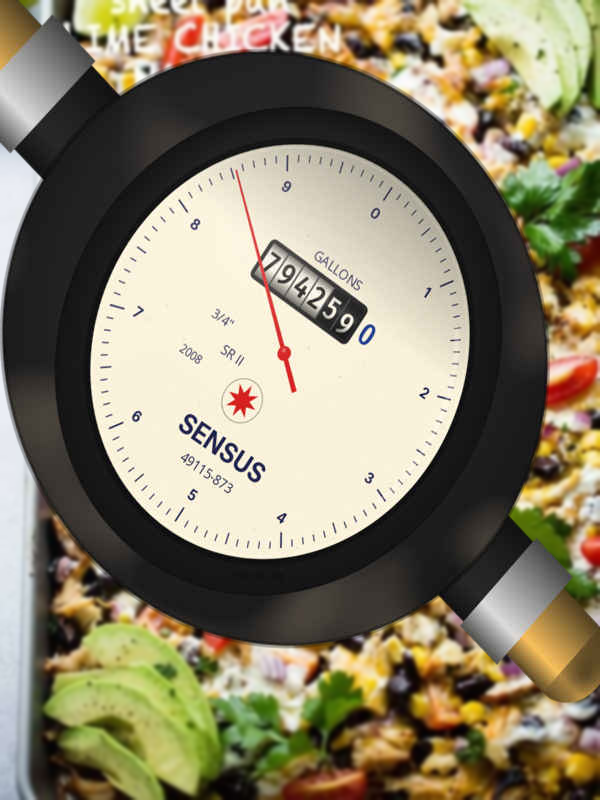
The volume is 7942588.5; gal
